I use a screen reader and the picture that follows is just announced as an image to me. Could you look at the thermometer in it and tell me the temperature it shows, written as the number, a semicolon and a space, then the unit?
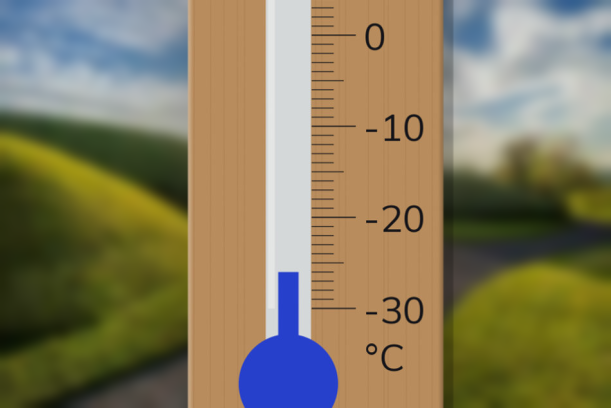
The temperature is -26; °C
